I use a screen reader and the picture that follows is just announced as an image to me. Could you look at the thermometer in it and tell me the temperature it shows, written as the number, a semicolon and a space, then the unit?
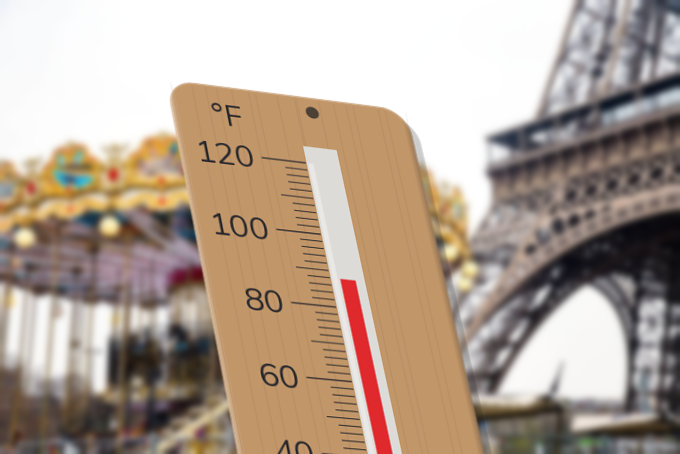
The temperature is 88; °F
